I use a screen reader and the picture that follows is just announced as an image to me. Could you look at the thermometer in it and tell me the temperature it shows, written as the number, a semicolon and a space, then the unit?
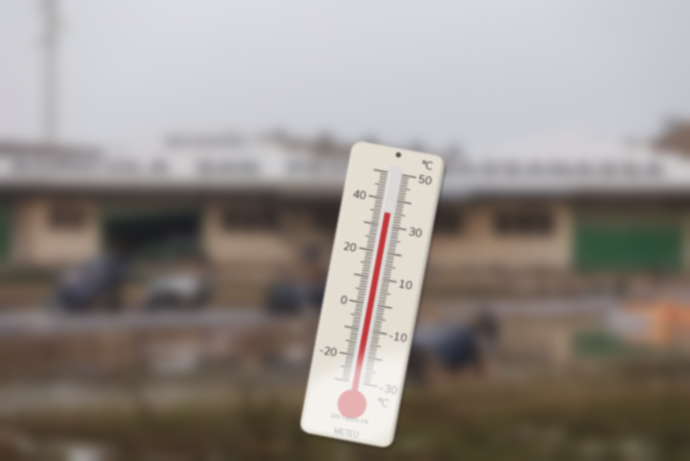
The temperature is 35; °C
